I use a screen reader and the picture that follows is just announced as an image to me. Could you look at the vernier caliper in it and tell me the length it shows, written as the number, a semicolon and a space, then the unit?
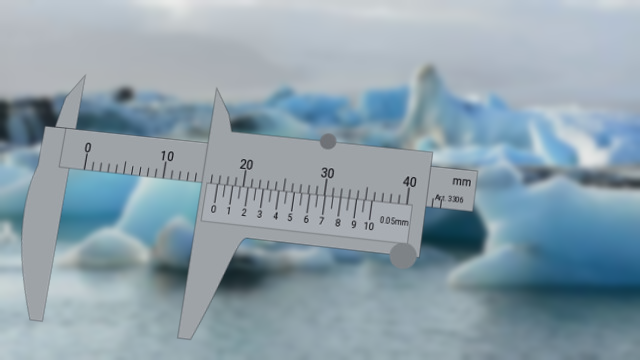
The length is 16.8; mm
